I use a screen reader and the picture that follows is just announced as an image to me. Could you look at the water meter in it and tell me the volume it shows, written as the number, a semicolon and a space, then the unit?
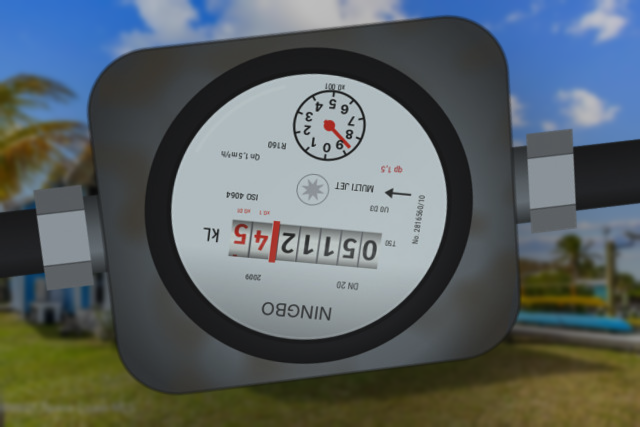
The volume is 5112.448; kL
